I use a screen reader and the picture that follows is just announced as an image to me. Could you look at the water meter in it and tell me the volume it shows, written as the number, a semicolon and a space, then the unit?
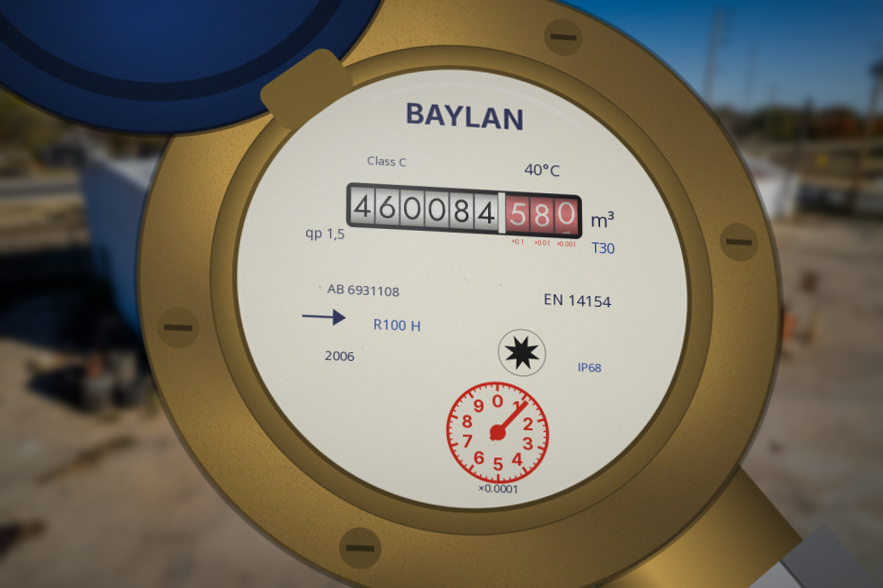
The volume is 460084.5801; m³
